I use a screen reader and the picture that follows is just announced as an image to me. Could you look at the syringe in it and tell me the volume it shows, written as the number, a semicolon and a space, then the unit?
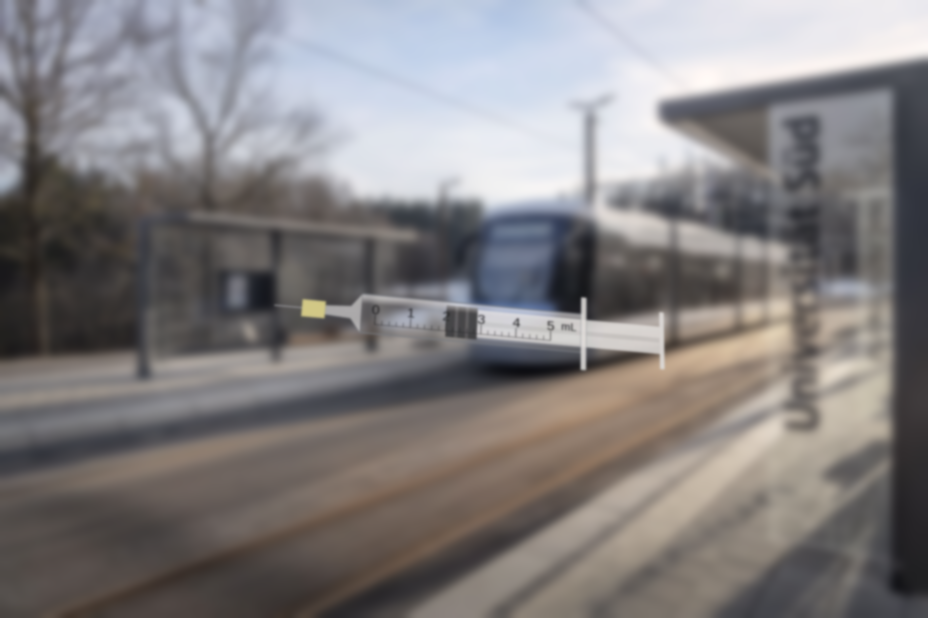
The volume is 2; mL
